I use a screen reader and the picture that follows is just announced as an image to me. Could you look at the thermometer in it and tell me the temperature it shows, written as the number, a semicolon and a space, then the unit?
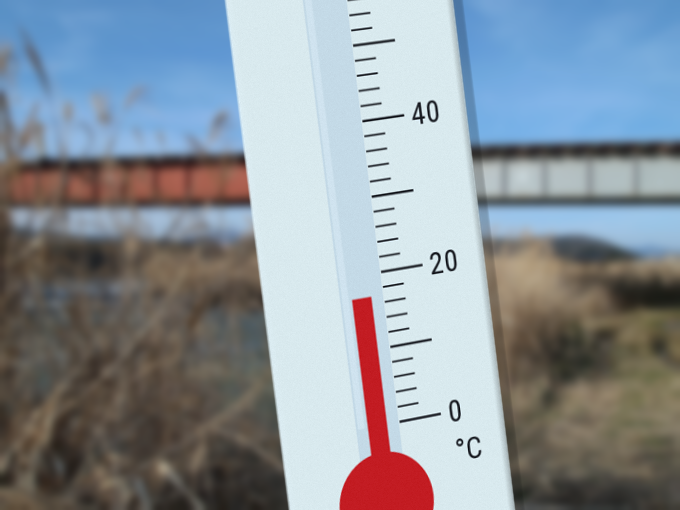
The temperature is 17; °C
